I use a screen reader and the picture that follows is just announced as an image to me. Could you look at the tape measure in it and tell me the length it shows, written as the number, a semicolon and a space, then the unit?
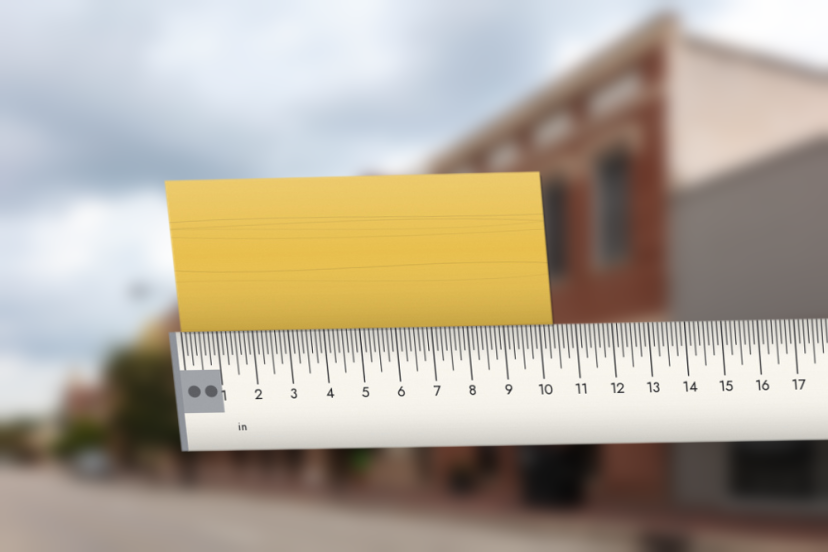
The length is 10.375; in
